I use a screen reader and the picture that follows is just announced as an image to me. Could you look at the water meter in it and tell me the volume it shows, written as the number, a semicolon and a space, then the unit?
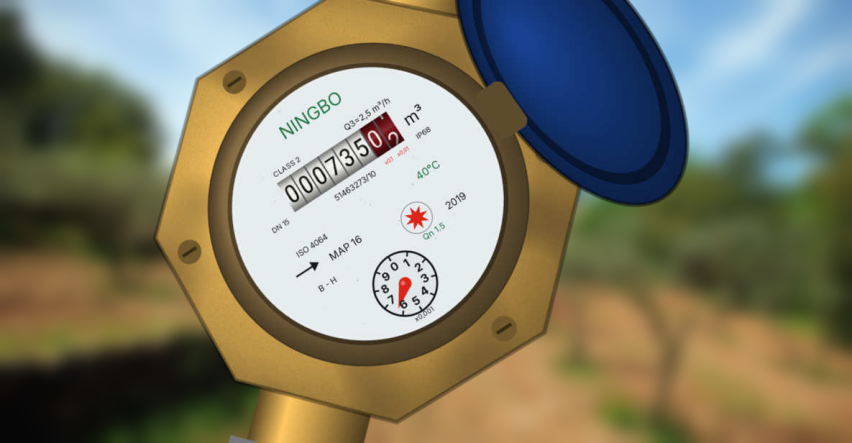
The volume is 735.016; m³
